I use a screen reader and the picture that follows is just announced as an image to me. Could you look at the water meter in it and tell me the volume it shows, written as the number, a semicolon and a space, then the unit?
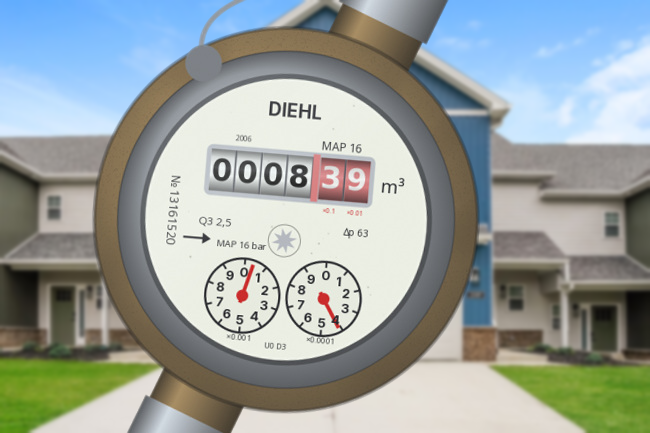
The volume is 8.3904; m³
